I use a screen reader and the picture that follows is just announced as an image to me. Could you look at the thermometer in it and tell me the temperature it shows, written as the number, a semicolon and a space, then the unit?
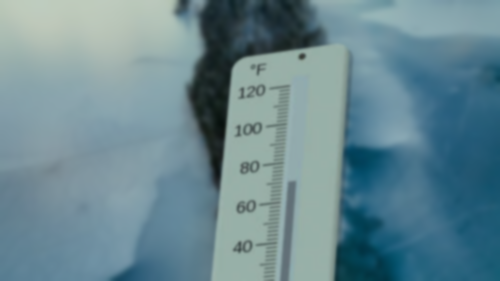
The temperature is 70; °F
